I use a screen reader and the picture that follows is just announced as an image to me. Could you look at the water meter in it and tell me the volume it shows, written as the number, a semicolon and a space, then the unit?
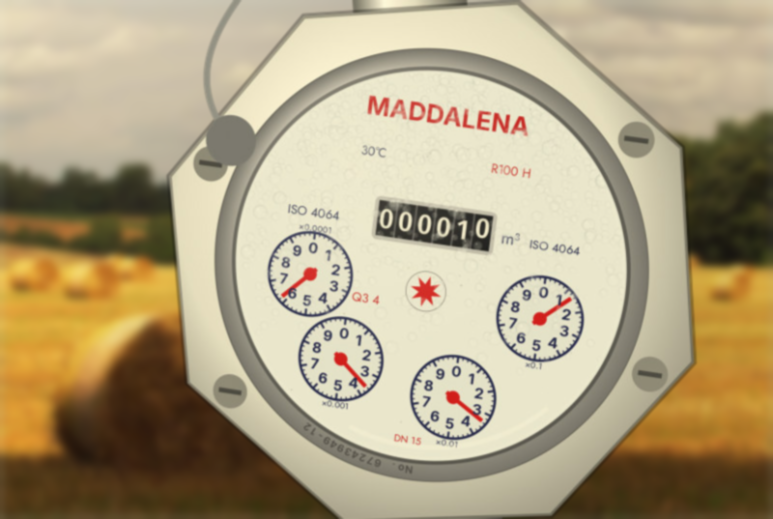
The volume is 10.1336; m³
